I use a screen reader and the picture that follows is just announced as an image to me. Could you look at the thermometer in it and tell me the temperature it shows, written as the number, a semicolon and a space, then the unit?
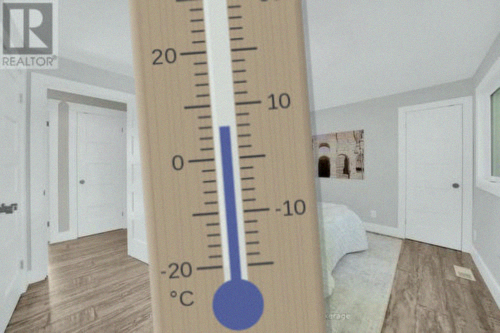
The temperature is 6; °C
